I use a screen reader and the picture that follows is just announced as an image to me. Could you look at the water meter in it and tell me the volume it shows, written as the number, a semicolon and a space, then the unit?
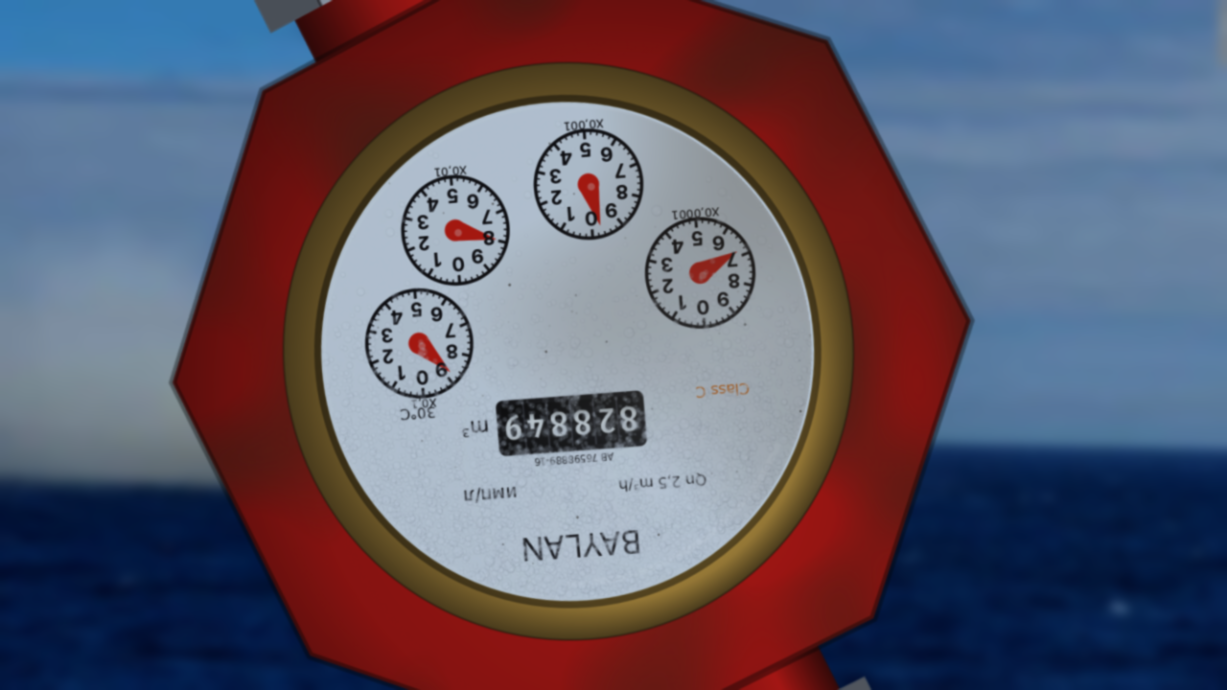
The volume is 828849.8796; m³
